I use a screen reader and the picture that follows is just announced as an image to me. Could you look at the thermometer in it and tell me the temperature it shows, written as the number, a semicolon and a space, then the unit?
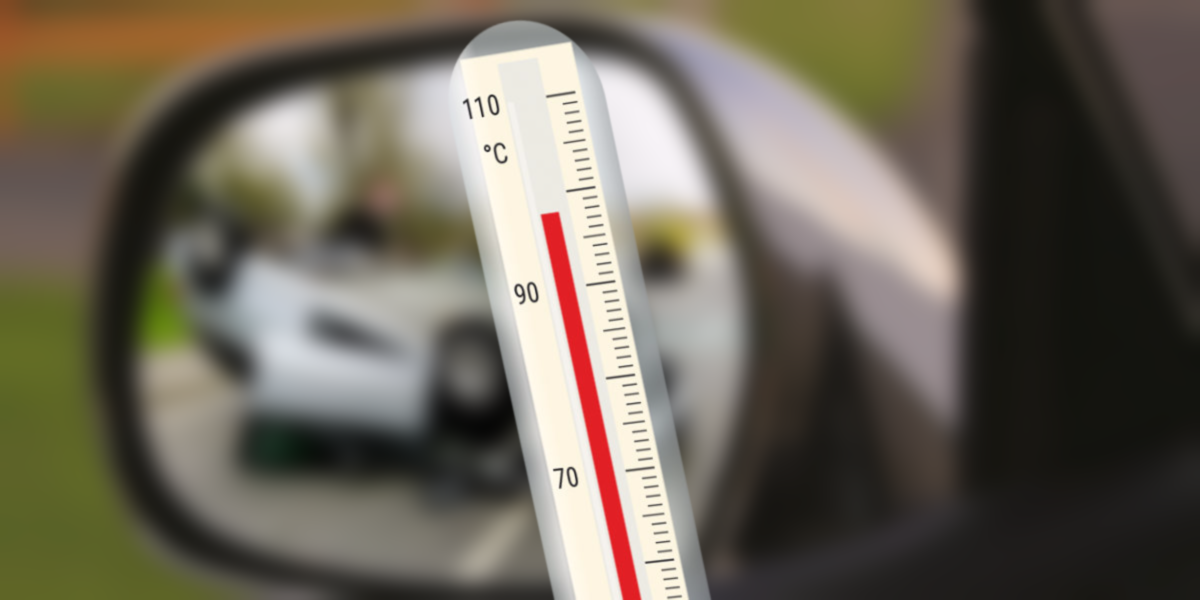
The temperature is 98; °C
